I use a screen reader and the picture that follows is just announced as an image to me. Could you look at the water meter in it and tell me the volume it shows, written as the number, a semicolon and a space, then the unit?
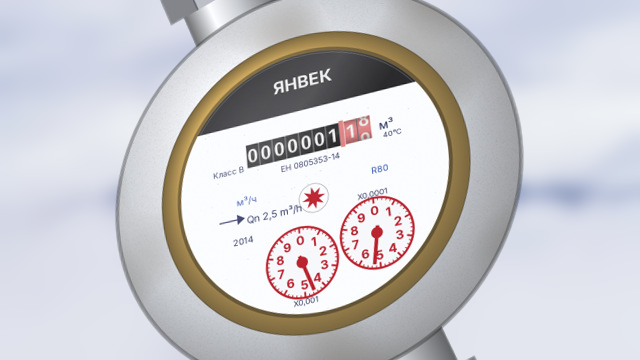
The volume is 1.1845; m³
